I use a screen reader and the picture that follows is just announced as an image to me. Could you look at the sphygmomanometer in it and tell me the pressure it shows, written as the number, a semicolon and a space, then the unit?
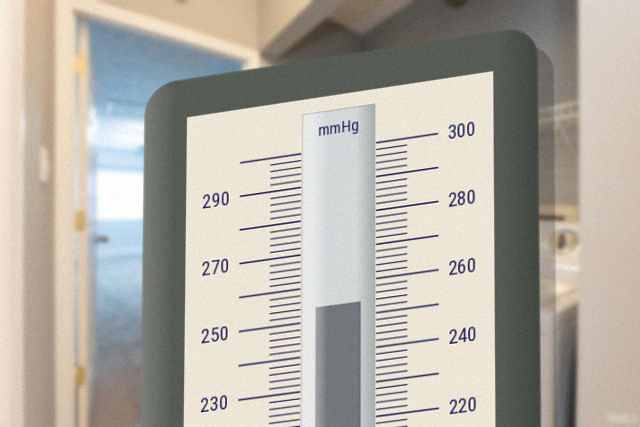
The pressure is 254; mmHg
